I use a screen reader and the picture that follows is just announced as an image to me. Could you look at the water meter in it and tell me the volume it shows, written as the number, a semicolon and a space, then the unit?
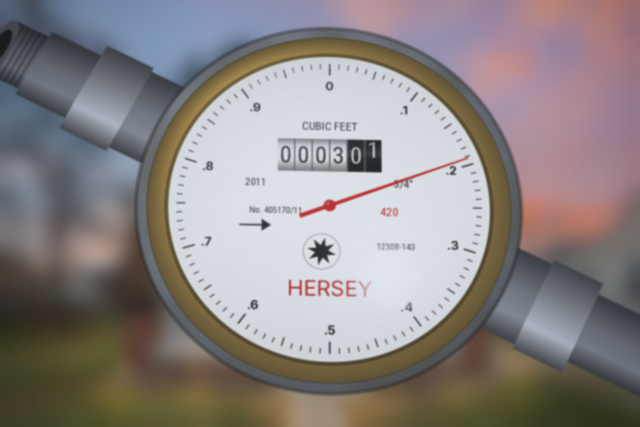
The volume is 301.19; ft³
